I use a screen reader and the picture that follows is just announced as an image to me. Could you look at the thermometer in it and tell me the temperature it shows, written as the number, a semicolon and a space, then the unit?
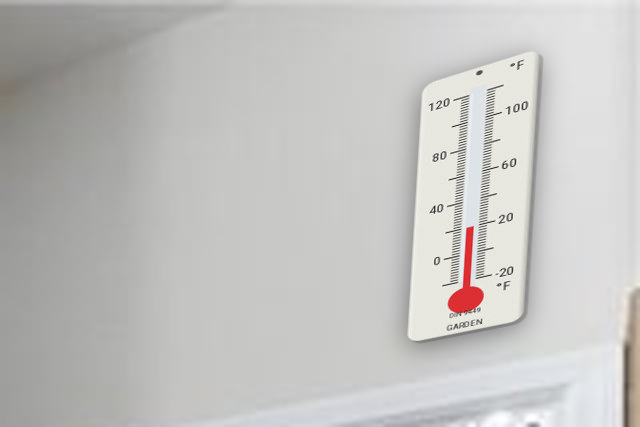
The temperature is 20; °F
